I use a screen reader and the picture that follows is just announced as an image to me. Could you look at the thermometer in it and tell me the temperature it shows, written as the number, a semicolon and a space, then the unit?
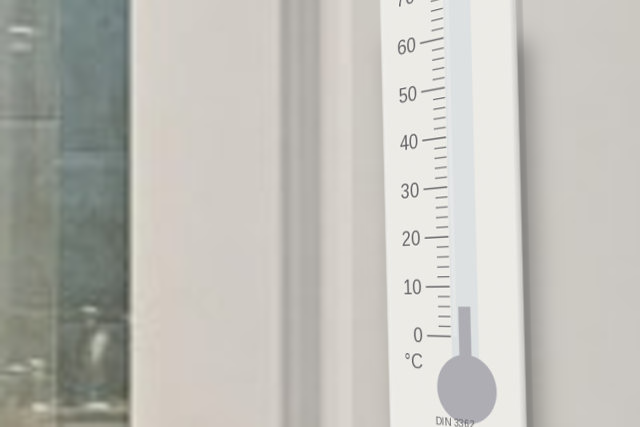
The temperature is 6; °C
